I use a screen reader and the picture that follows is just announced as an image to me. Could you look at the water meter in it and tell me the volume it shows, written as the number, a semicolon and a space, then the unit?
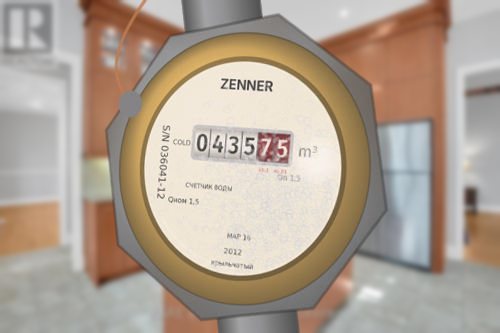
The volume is 435.75; m³
